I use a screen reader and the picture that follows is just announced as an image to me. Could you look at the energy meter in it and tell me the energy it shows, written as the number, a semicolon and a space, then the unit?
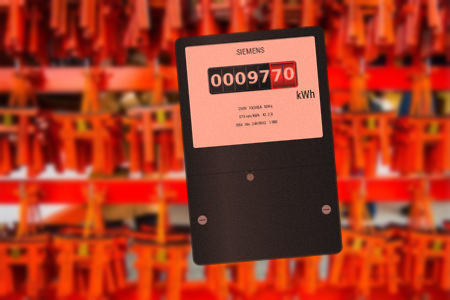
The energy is 97.70; kWh
